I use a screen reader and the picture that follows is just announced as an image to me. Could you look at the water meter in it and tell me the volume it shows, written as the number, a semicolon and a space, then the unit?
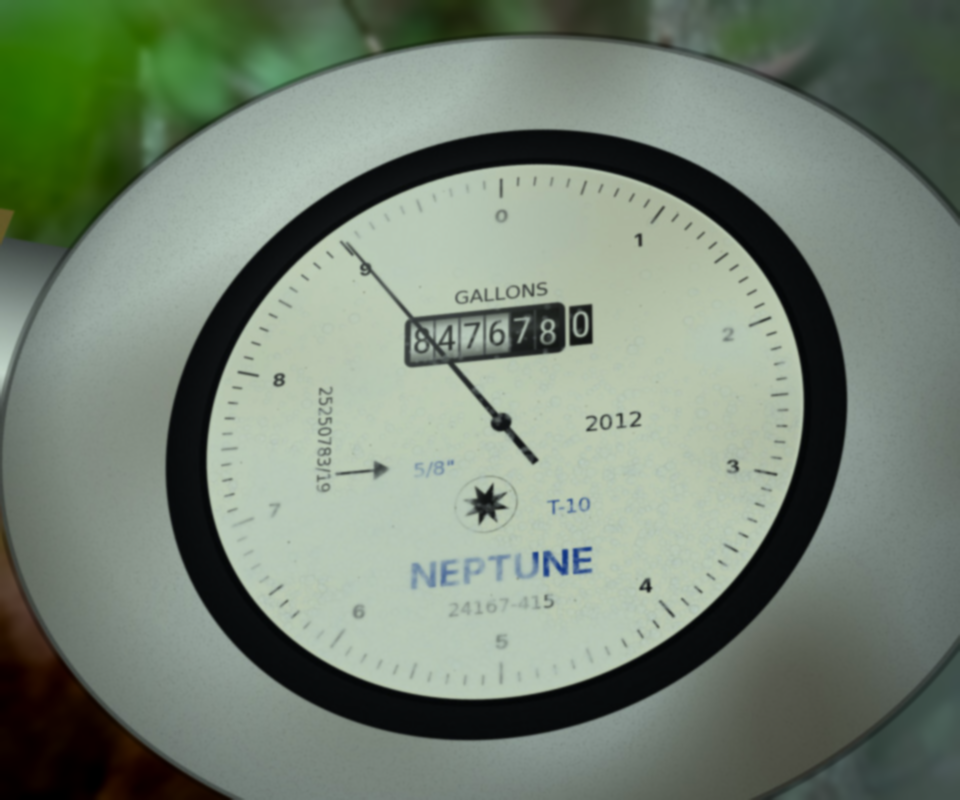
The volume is 8476779.0; gal
